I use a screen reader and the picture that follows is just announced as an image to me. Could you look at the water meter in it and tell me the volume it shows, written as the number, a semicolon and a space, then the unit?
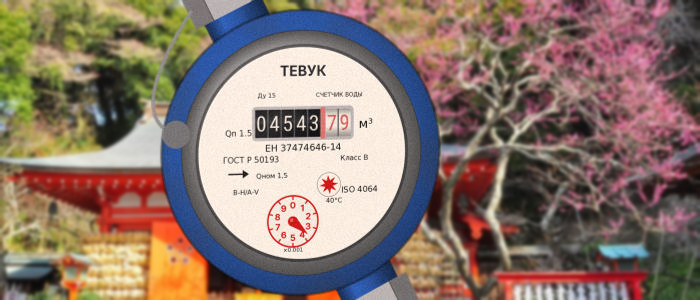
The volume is 4543.793; m³
